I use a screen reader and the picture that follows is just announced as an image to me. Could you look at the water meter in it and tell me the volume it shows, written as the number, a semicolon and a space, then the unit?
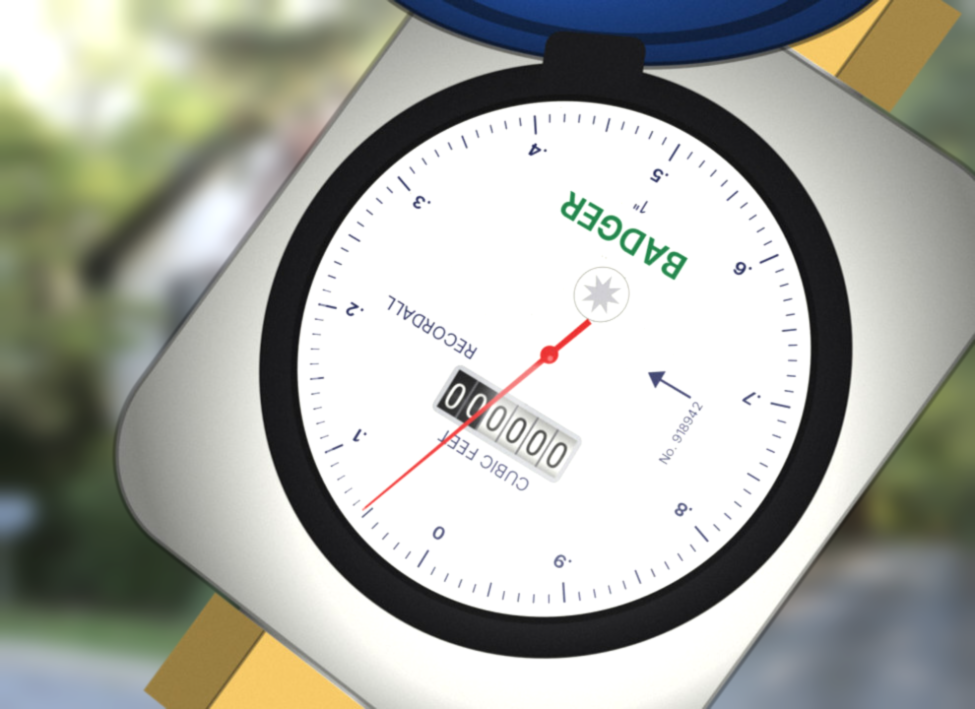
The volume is 0.05; ft³
